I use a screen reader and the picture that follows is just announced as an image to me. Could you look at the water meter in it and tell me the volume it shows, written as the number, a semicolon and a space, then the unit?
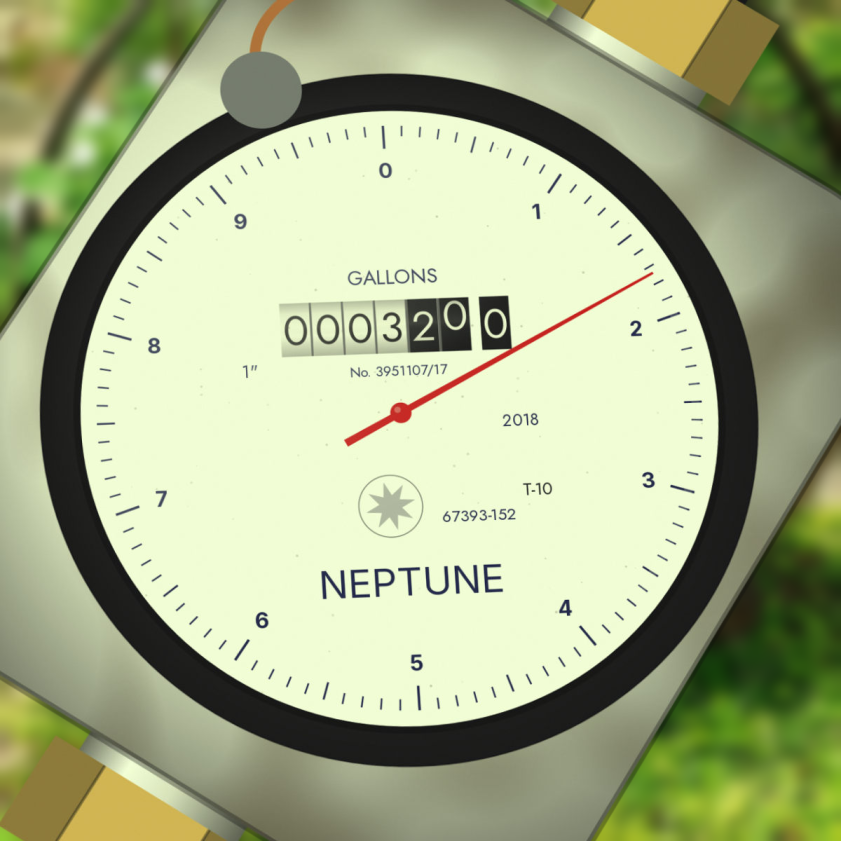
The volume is 3201.7; gal
